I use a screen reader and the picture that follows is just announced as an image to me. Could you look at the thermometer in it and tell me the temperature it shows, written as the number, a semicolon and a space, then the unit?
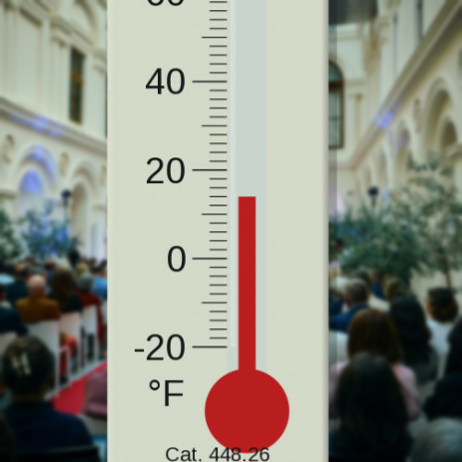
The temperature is 14; °F
